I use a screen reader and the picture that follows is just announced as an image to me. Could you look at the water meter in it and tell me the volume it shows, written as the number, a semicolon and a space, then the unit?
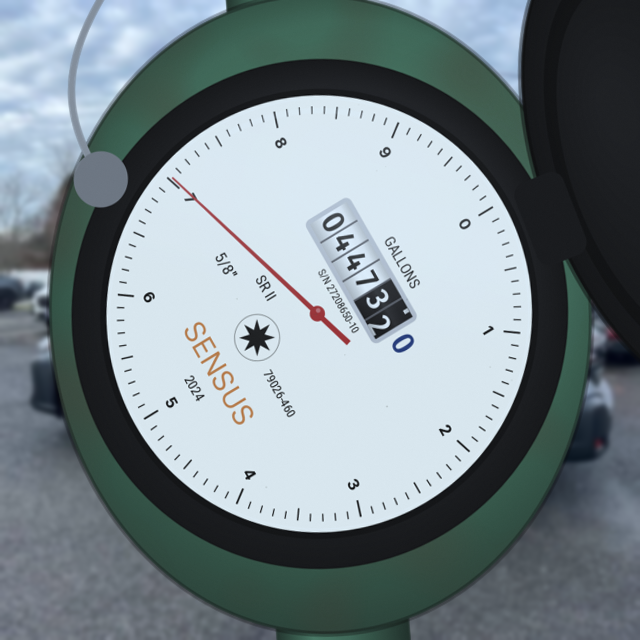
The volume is 447317.0; gal
